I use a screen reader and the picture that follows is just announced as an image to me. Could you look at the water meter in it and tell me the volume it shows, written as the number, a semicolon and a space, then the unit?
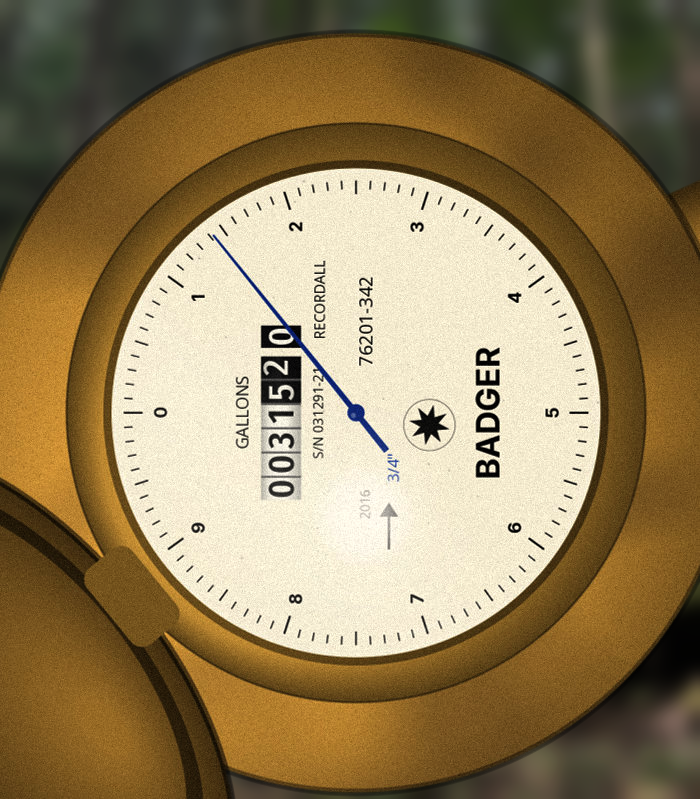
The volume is 31521.4; gal
